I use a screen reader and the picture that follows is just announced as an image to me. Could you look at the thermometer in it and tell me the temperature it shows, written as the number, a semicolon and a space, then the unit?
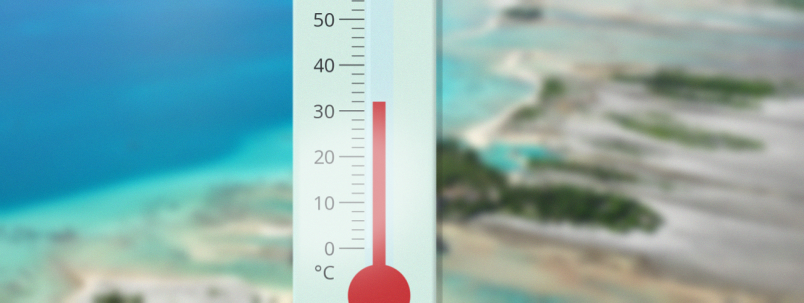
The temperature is 32; °C
